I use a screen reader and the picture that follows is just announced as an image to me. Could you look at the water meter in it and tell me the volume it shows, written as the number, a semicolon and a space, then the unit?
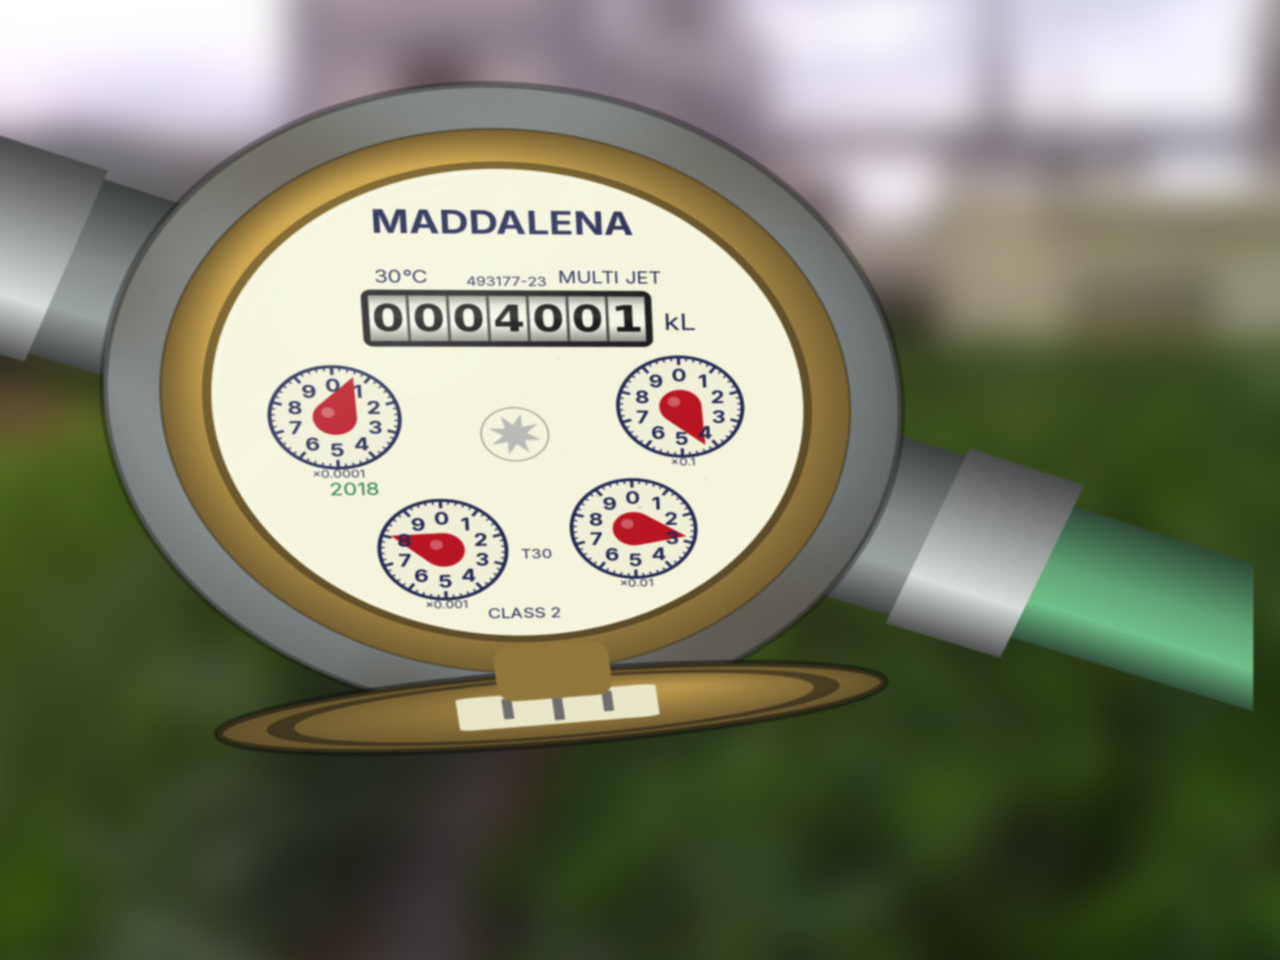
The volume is 4001.4280; kL
